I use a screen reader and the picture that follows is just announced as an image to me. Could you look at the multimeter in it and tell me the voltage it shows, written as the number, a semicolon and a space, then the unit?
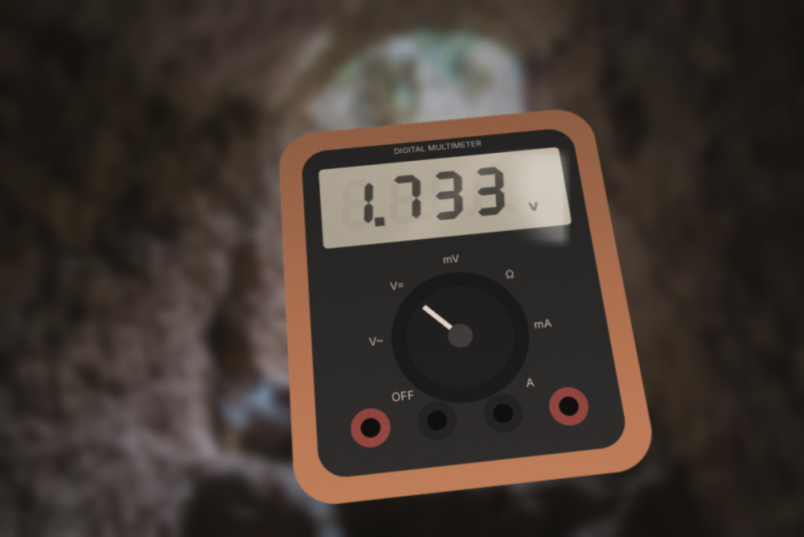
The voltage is 1.733; V
